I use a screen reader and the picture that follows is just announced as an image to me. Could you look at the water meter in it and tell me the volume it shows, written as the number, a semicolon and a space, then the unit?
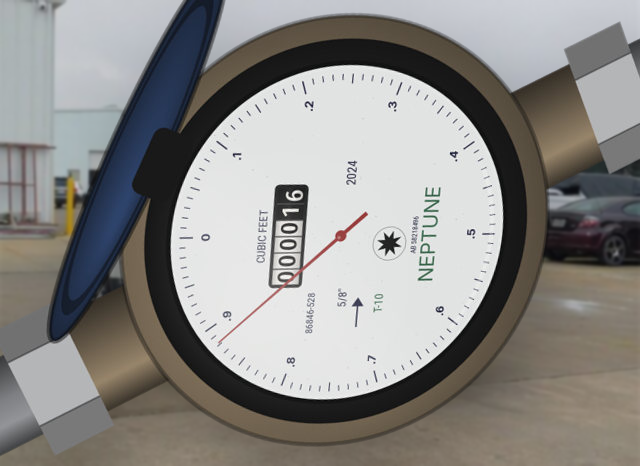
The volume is 15.88; ft³
